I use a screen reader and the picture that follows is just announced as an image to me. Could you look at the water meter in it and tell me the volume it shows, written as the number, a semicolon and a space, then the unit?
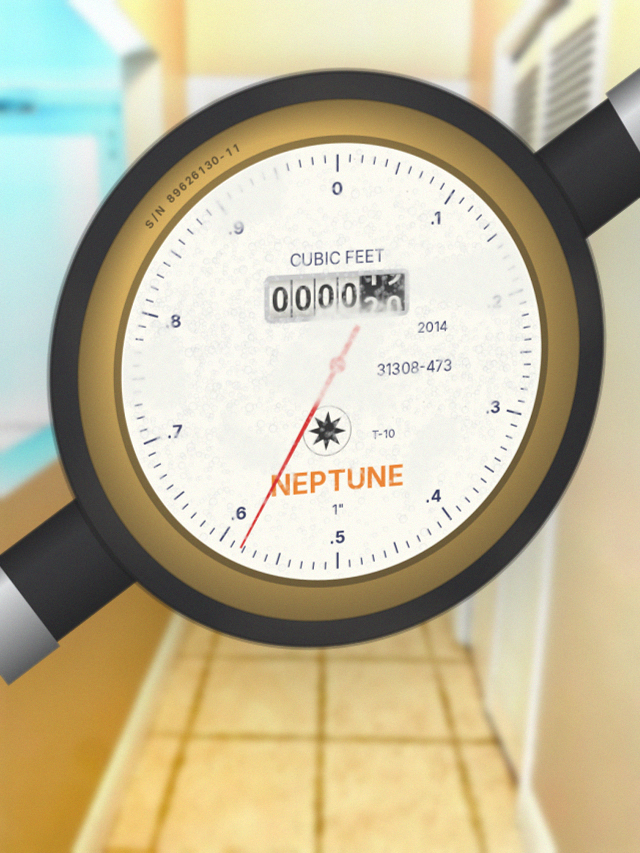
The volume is 19.58; ft³
